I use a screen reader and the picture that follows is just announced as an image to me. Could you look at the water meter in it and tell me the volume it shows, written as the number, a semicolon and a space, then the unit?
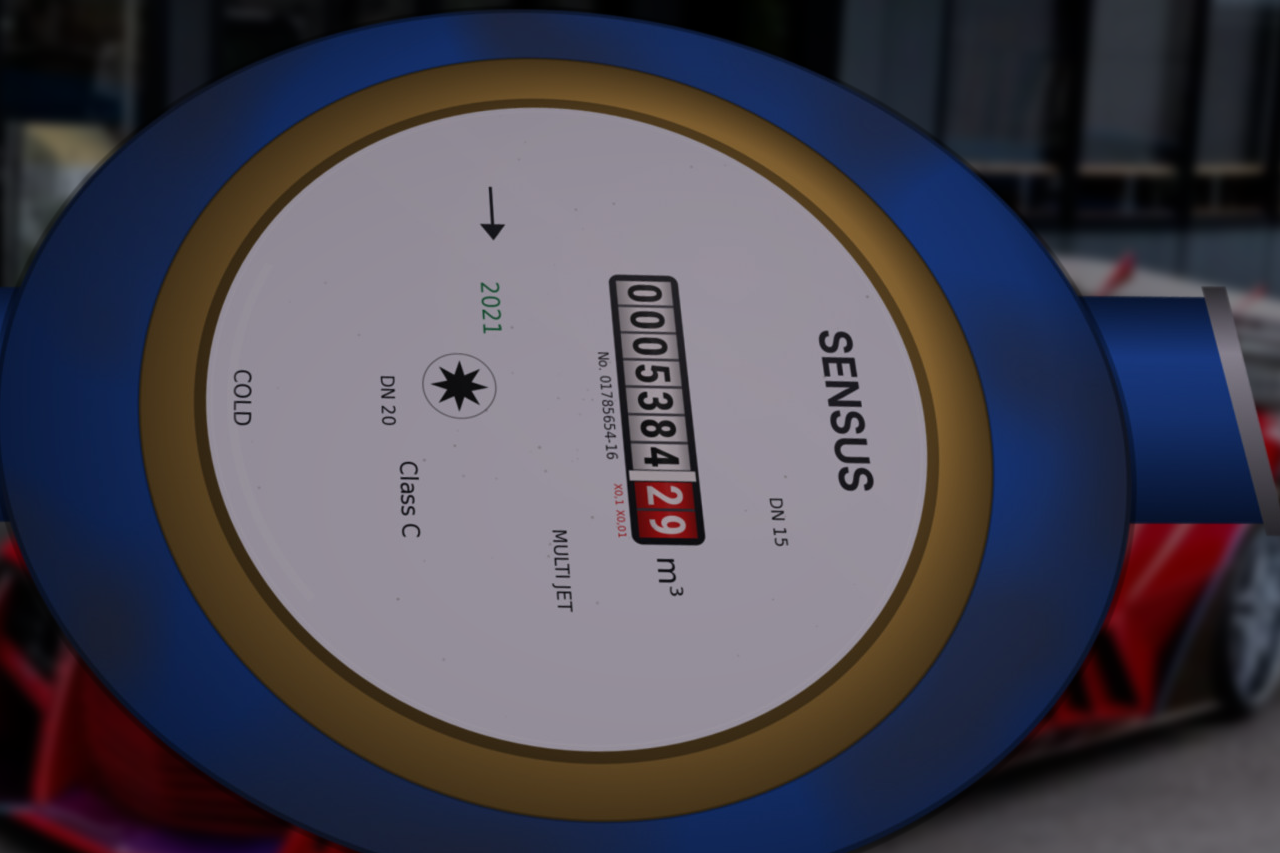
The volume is 5384.29; m³
